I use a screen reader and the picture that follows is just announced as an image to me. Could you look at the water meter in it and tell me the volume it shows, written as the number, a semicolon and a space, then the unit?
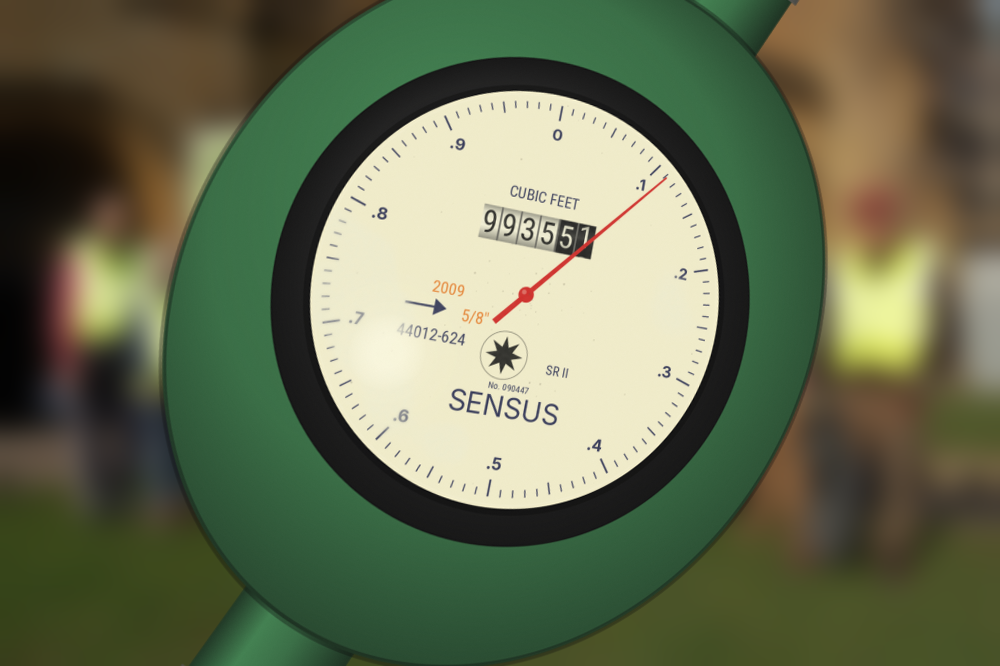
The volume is 993551.11; ft³
